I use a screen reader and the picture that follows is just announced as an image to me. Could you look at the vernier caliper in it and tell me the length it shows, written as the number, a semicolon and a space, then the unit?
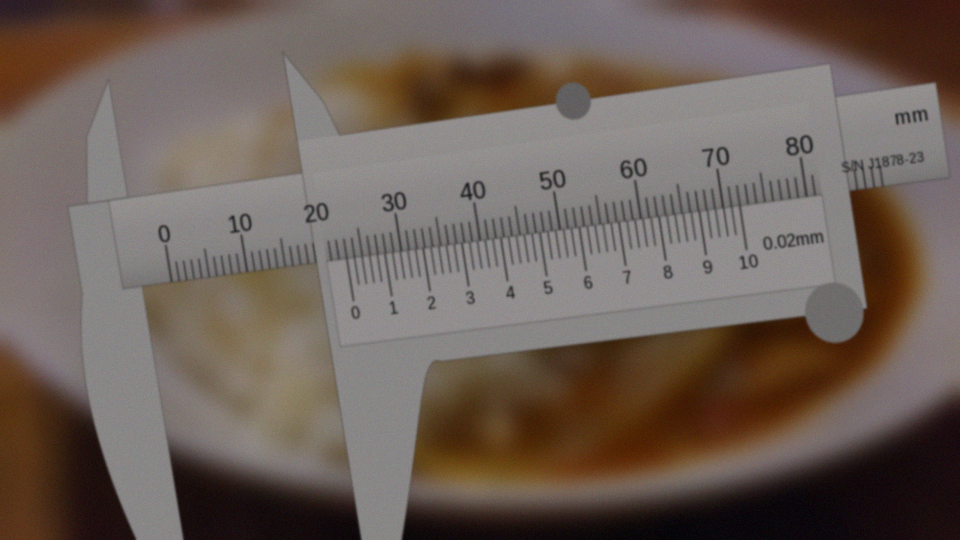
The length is 23.0; mm
